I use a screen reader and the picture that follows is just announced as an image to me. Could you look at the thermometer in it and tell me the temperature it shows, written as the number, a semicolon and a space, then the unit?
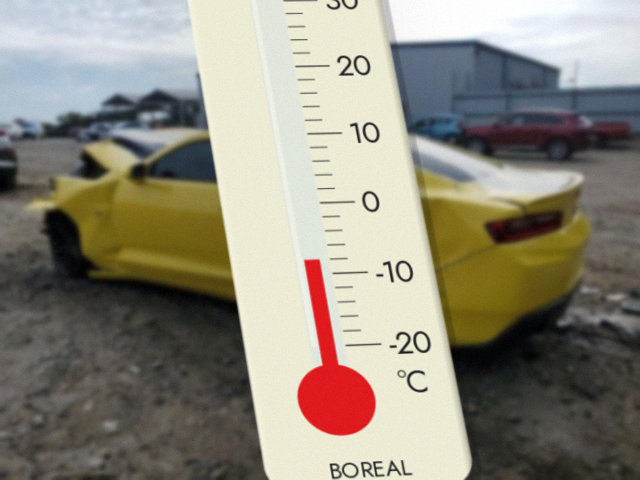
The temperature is -8; °C
